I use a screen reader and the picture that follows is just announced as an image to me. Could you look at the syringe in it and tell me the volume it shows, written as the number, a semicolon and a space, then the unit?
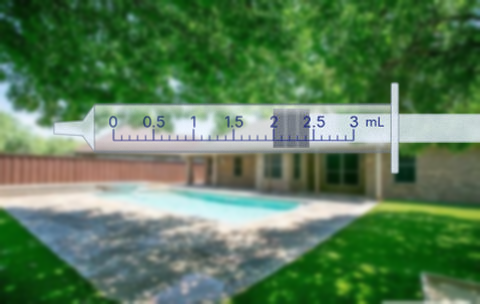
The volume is 2; mL
